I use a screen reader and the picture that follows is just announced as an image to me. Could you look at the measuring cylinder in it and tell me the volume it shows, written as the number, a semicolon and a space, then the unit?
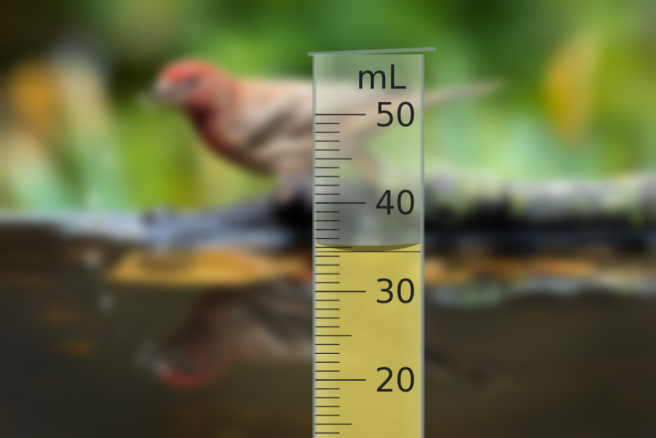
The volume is 34.5; mL
